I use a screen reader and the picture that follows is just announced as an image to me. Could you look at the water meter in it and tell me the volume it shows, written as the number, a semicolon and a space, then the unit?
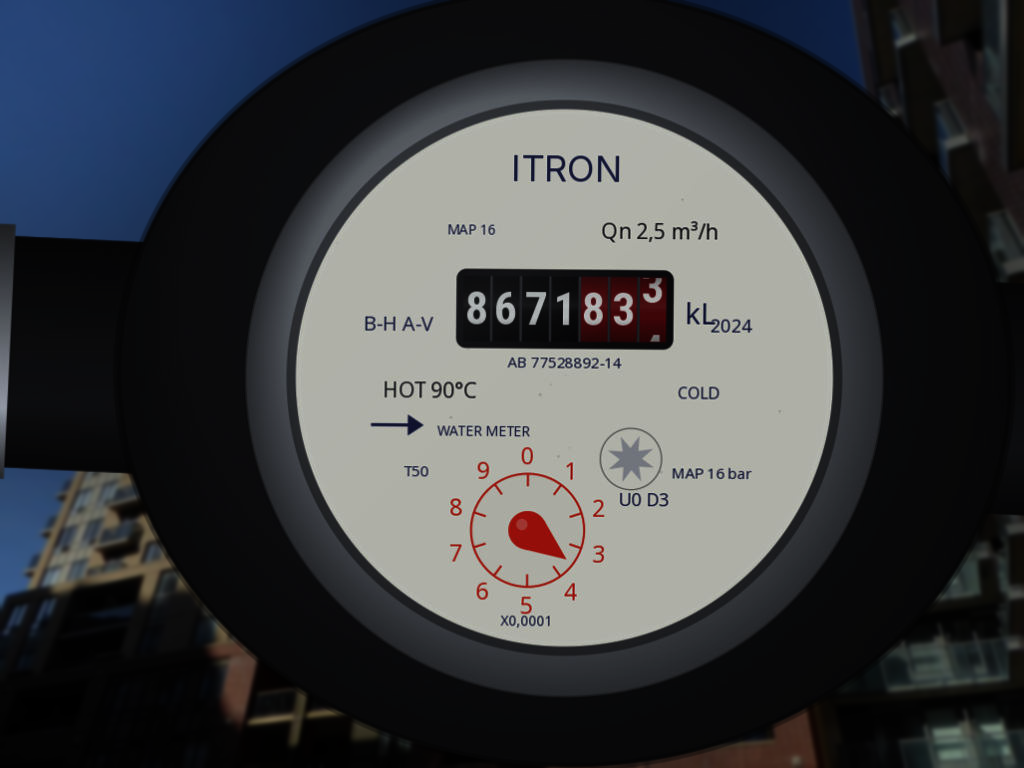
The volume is 8671.8333; kL
